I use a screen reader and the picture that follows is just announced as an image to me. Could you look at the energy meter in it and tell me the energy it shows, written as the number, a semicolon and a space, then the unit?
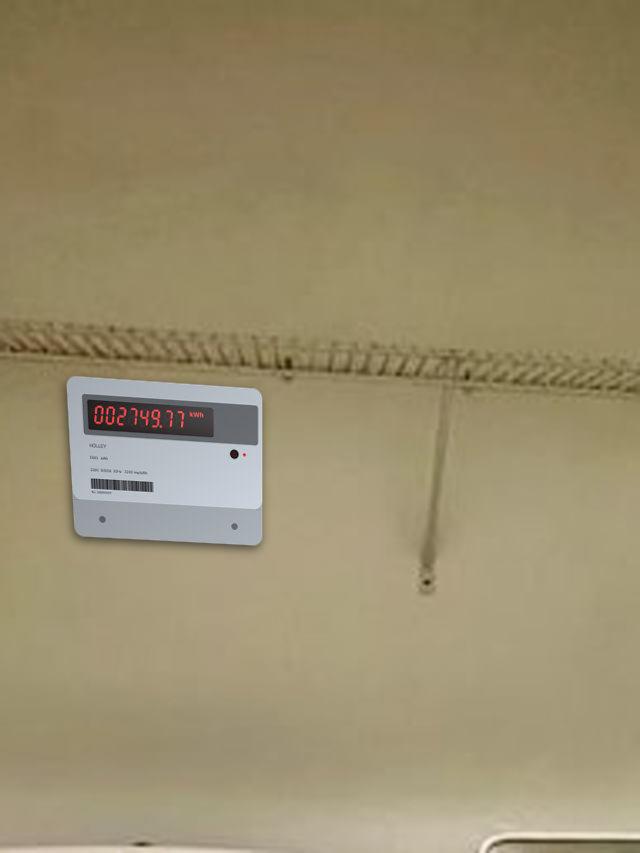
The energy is 2749.77; kWh
